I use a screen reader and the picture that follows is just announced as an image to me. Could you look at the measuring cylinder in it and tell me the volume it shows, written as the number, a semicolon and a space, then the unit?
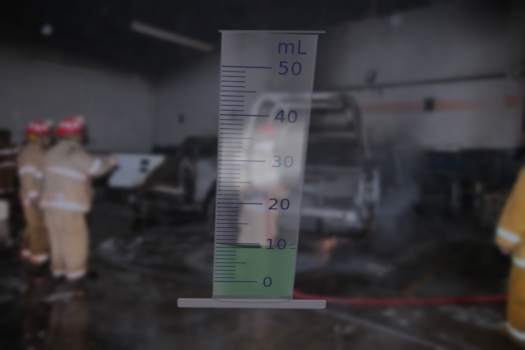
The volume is 9; mL
